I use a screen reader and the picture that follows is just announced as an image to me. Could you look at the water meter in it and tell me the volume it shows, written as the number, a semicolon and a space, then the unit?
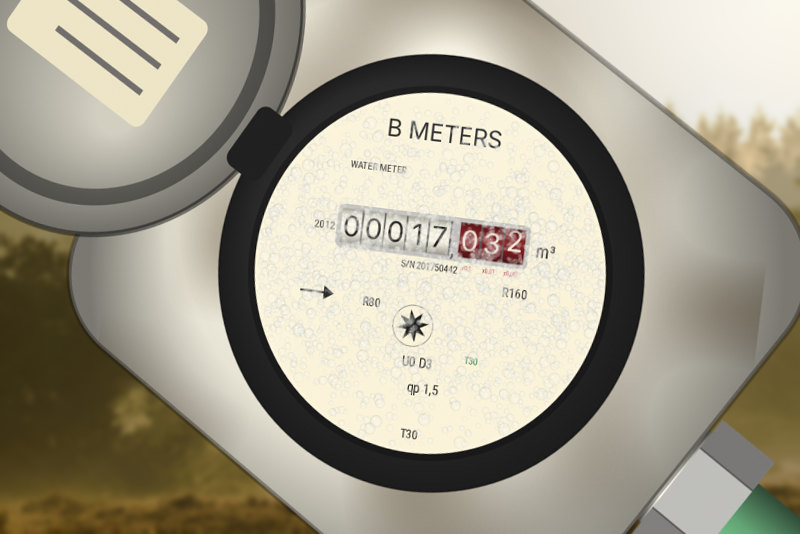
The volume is 17.032; m³
